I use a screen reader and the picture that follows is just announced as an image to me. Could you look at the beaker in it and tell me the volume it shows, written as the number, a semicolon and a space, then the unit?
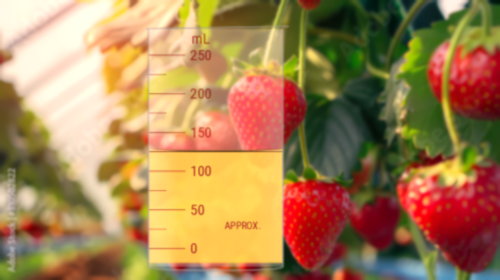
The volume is 125; mL
